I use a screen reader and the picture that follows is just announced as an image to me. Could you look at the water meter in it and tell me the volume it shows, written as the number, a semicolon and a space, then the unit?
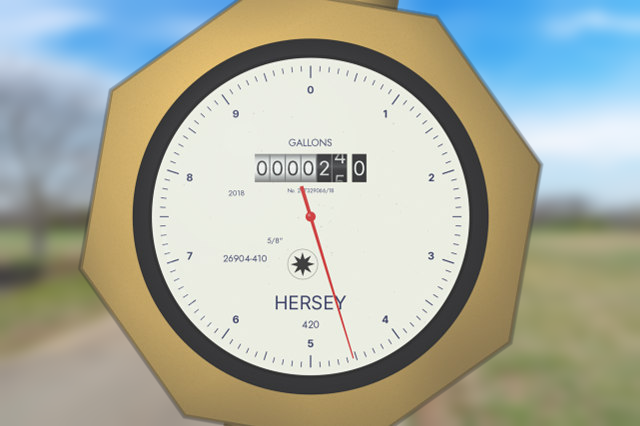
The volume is 244.5; gal
